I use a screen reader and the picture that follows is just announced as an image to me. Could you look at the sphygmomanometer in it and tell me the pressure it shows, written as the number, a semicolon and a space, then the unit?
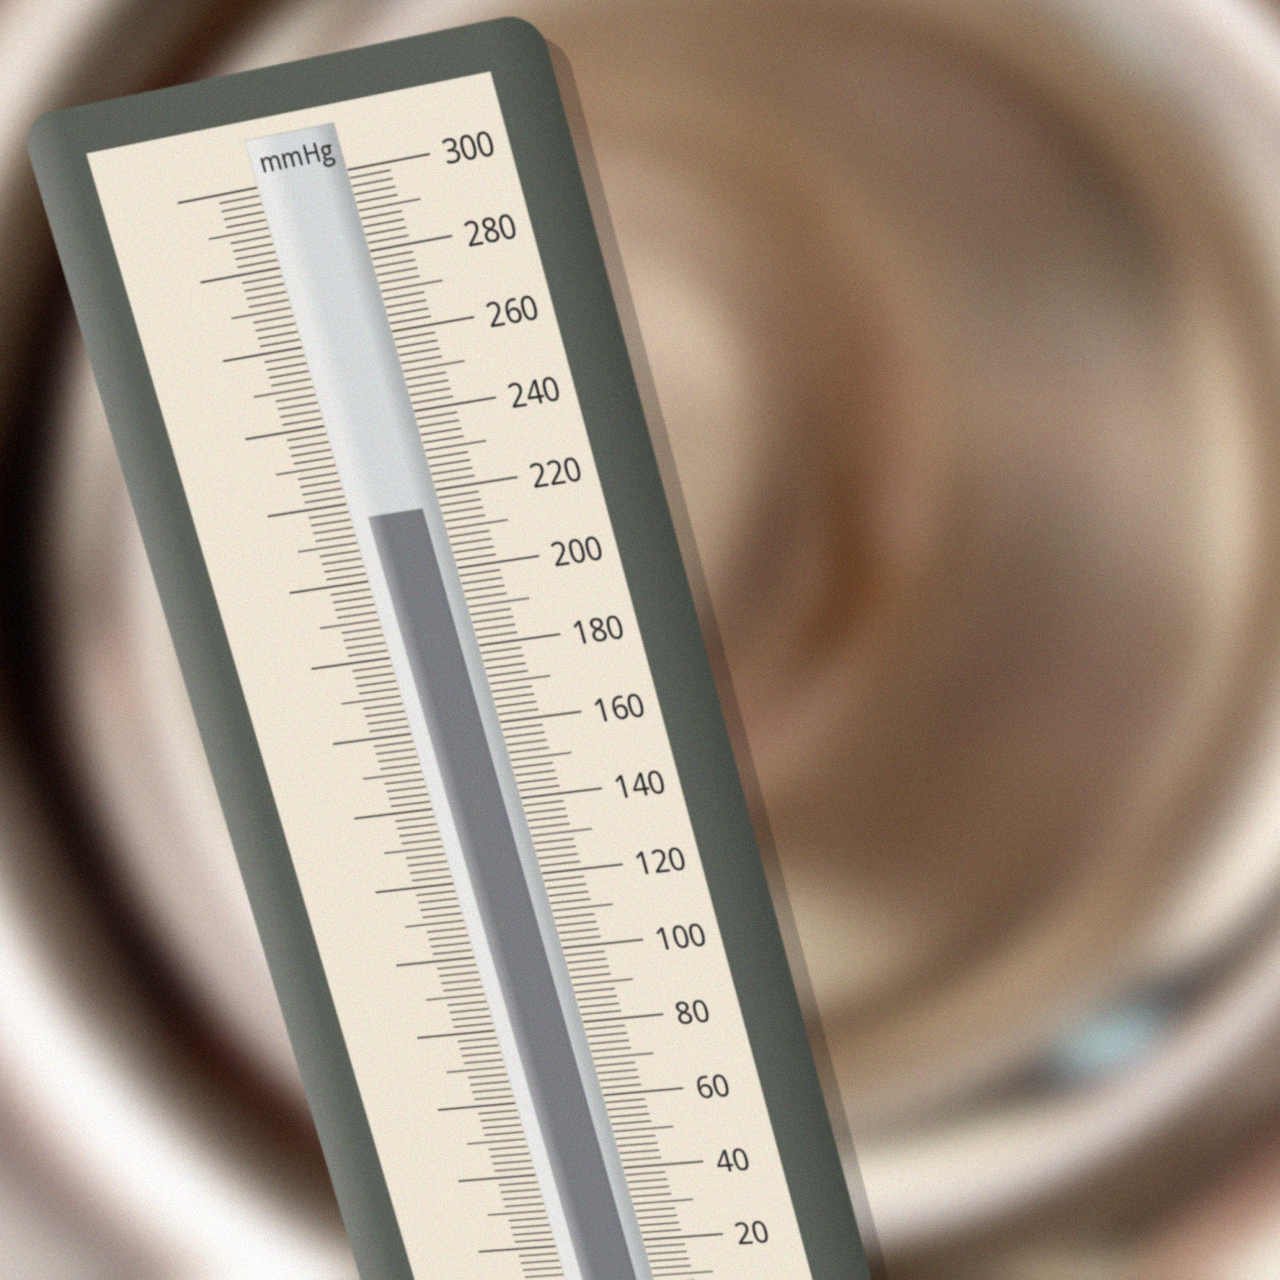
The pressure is 216; mmHg
